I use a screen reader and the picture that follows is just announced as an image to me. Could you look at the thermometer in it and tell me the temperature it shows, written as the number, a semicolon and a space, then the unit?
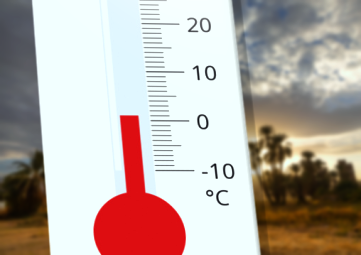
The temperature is 1; °C
